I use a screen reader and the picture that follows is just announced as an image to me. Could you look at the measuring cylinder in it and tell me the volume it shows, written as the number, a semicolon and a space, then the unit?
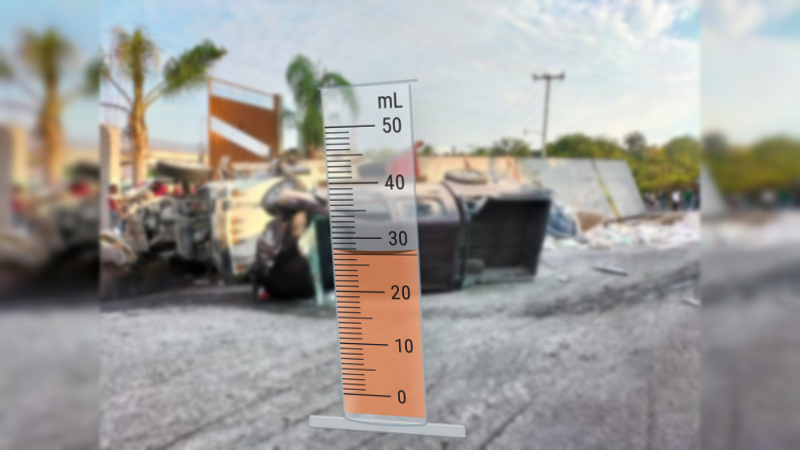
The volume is 27; mL
